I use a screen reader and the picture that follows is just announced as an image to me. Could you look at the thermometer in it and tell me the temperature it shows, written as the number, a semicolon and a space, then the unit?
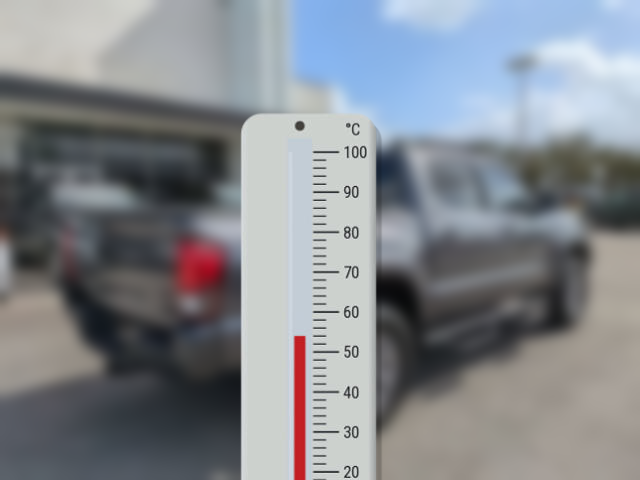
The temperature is 54; °C
